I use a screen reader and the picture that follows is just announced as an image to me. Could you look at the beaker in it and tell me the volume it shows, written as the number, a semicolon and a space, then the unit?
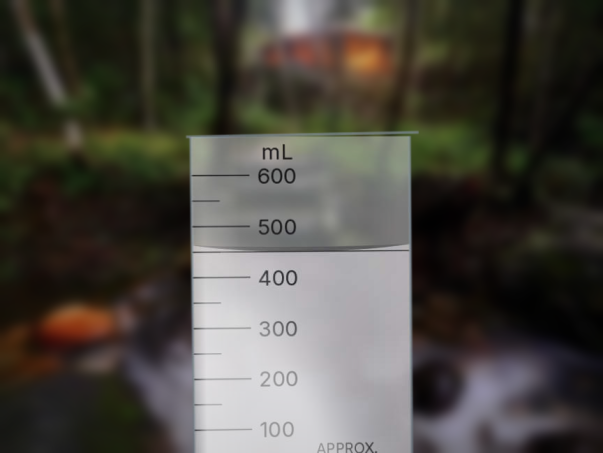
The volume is 450; mL
